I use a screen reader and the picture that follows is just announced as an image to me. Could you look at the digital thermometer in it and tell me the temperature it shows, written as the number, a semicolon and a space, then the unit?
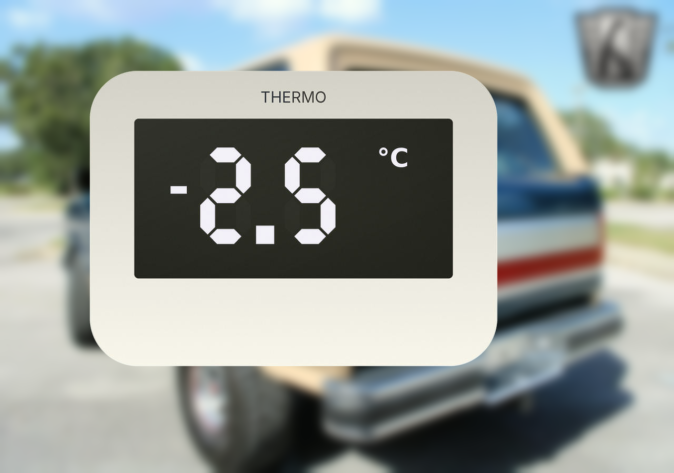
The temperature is -2.5; °C
